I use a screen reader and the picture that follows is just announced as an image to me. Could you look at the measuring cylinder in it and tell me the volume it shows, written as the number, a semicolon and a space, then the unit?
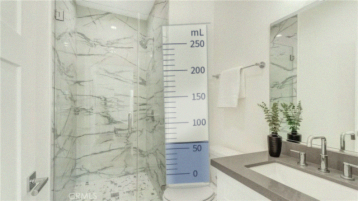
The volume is 60; mL
